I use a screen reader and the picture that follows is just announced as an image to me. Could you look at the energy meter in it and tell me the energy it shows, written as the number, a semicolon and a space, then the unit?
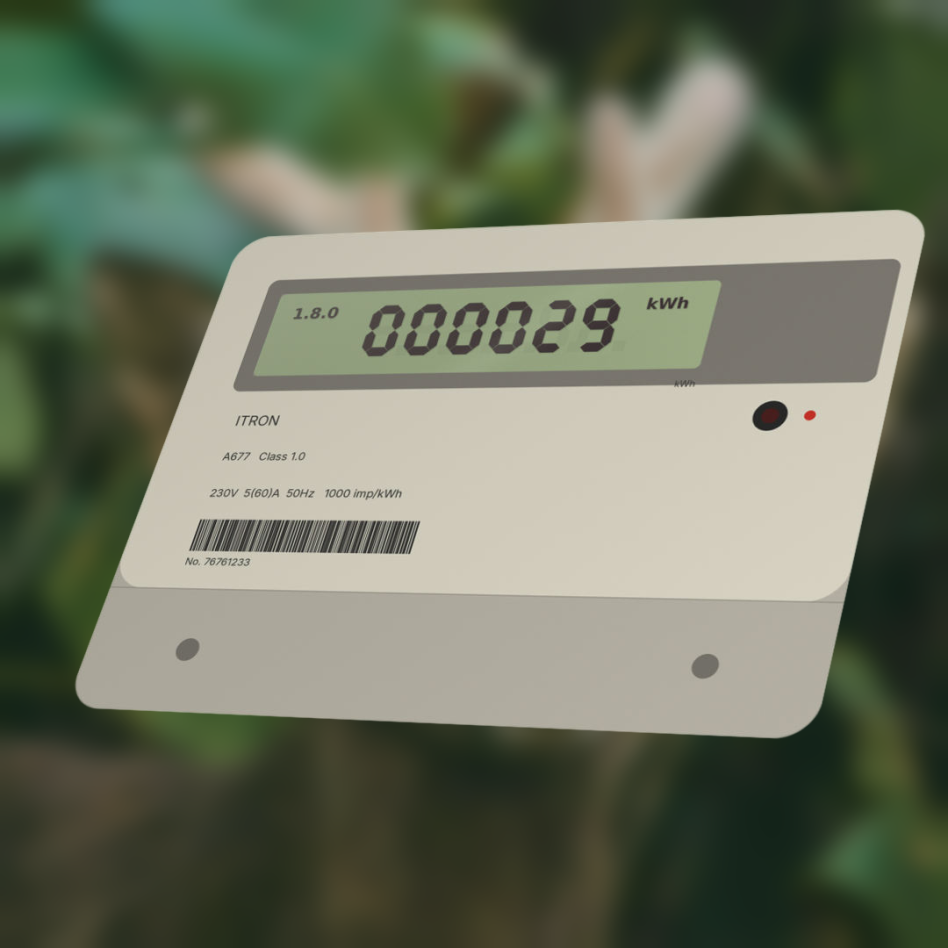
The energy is 29; kWh
